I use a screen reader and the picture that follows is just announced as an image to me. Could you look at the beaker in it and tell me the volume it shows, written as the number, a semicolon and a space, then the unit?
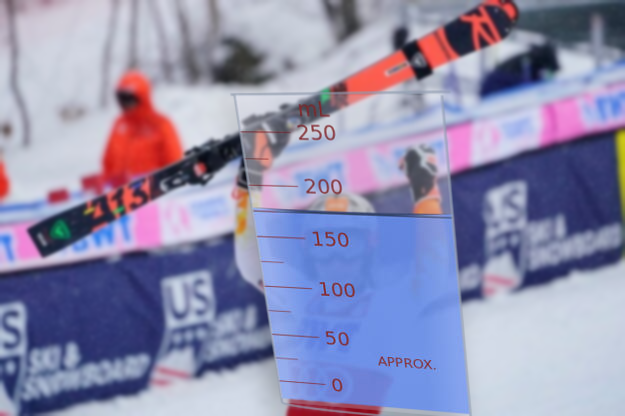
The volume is 175; mL
